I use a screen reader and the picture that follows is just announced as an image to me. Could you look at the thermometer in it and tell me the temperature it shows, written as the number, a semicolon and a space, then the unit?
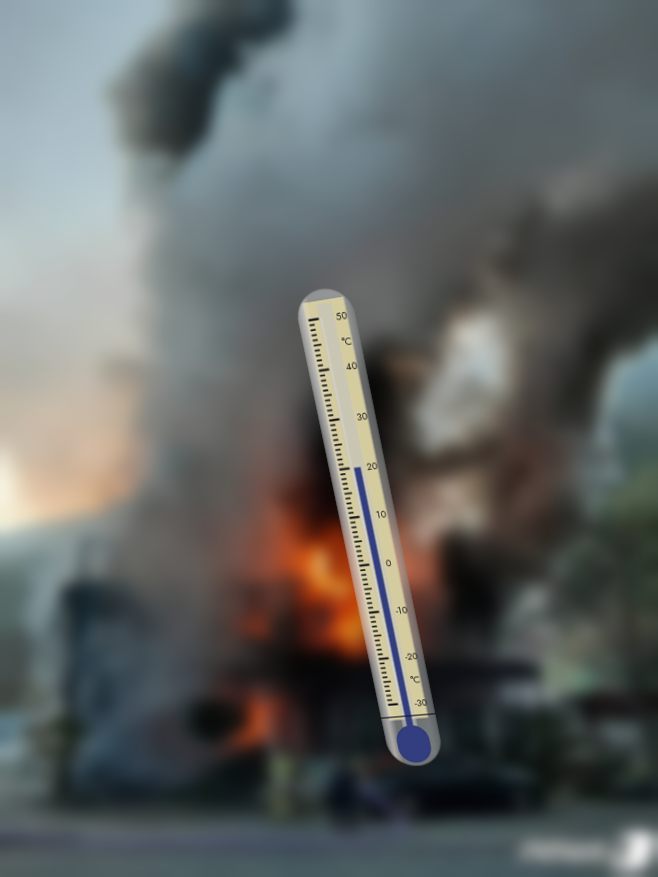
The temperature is 20; °C
